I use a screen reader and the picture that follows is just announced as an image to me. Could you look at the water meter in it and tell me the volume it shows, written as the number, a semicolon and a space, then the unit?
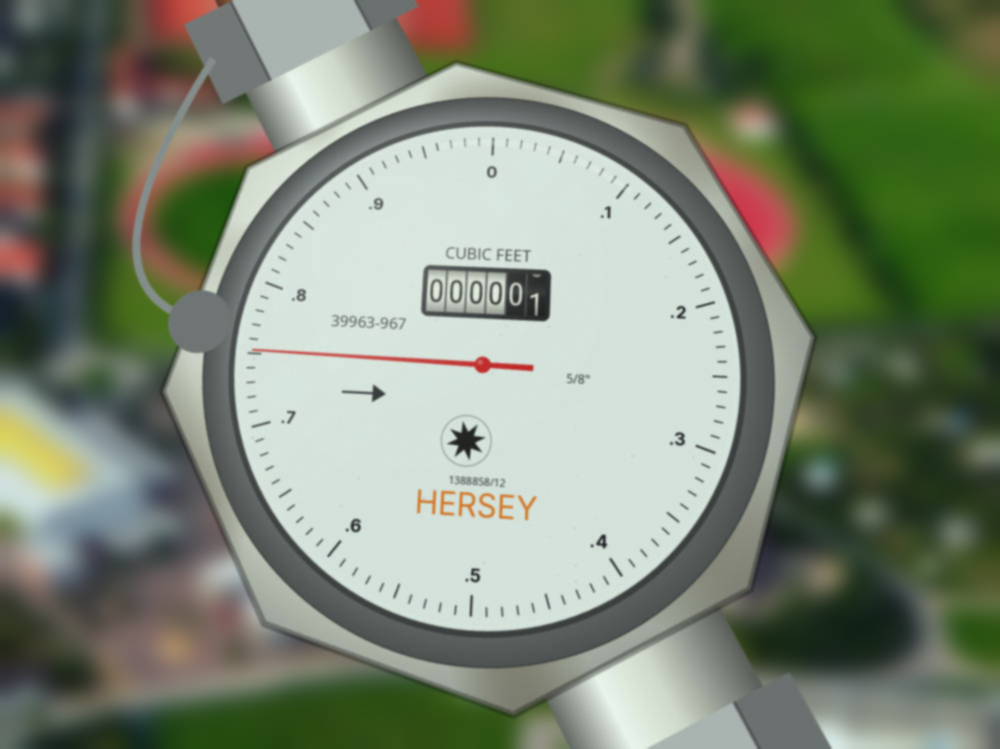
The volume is 0.75; ft³
